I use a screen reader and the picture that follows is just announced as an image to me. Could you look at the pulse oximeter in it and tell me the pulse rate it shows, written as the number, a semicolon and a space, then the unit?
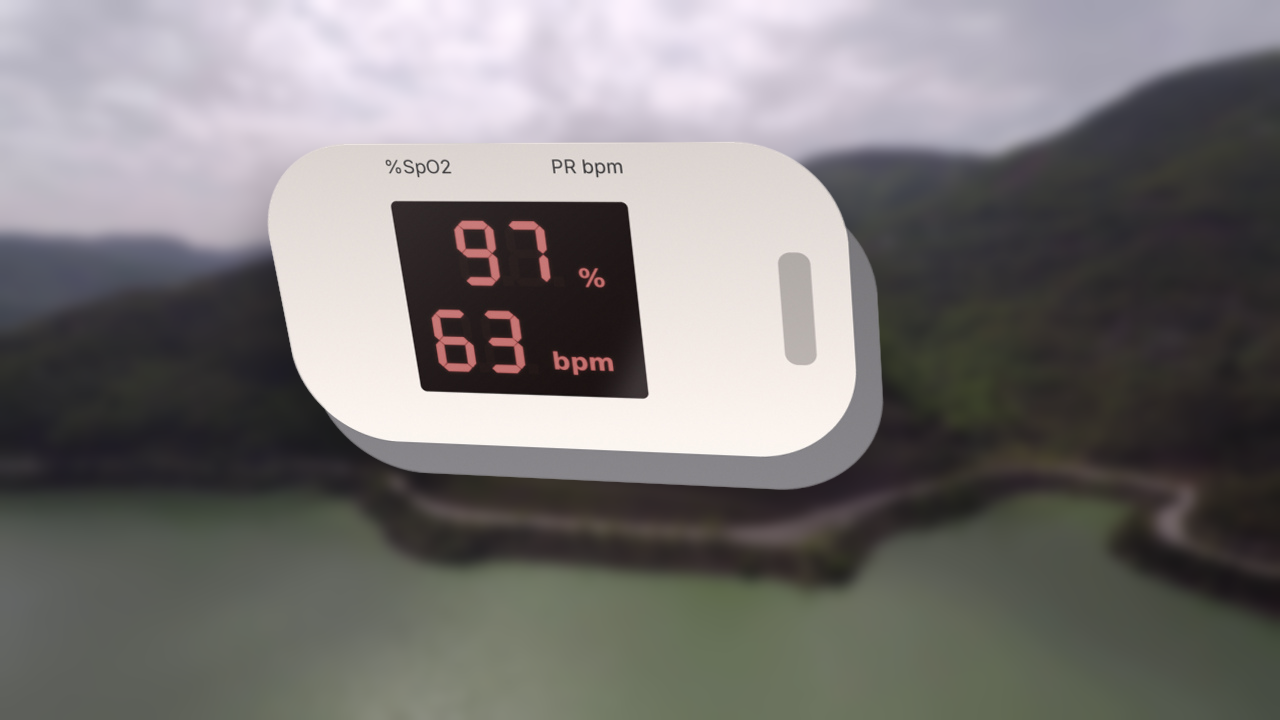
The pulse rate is 63; bpm
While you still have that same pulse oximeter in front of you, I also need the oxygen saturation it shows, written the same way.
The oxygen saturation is 97; %
